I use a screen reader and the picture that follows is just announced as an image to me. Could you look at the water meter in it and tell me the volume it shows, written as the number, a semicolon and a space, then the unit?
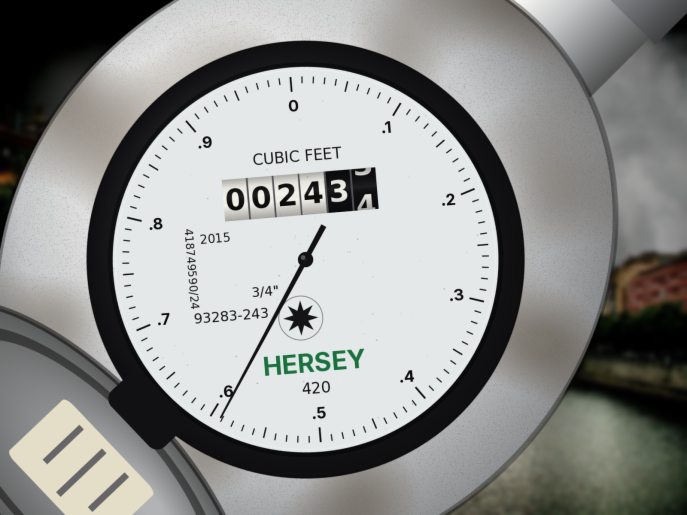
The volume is 2433.59; ft³
